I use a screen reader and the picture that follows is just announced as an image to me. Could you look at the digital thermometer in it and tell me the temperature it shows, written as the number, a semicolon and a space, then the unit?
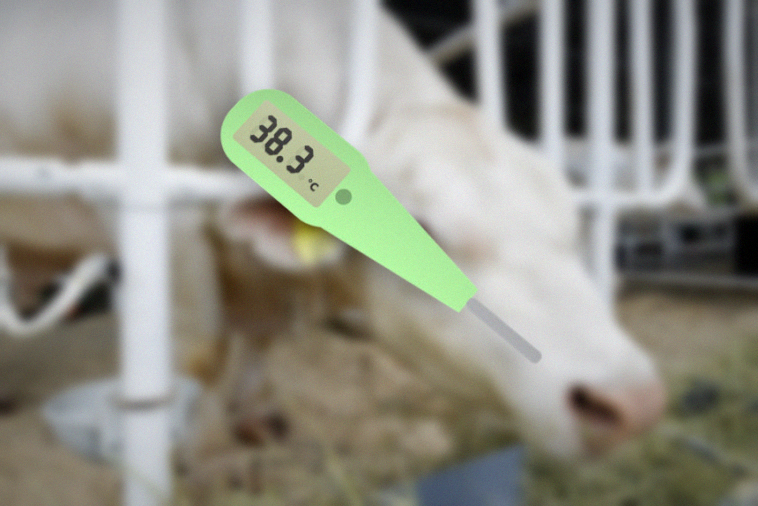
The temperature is 38.3; °C
